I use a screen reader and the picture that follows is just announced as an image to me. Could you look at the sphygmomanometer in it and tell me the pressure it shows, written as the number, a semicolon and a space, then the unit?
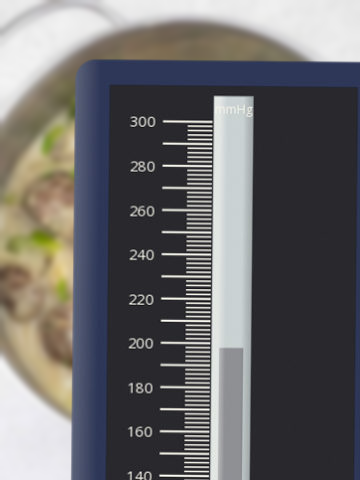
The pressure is 198; mmHg
